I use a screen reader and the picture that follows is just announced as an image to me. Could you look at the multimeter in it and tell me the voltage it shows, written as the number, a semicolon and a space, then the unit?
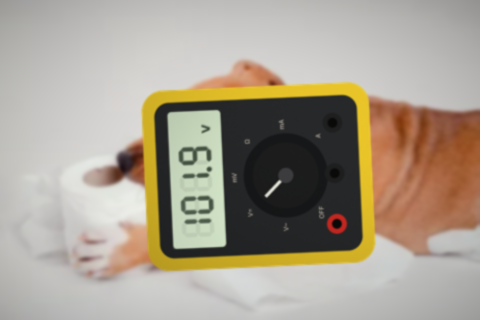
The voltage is 101.9; V
